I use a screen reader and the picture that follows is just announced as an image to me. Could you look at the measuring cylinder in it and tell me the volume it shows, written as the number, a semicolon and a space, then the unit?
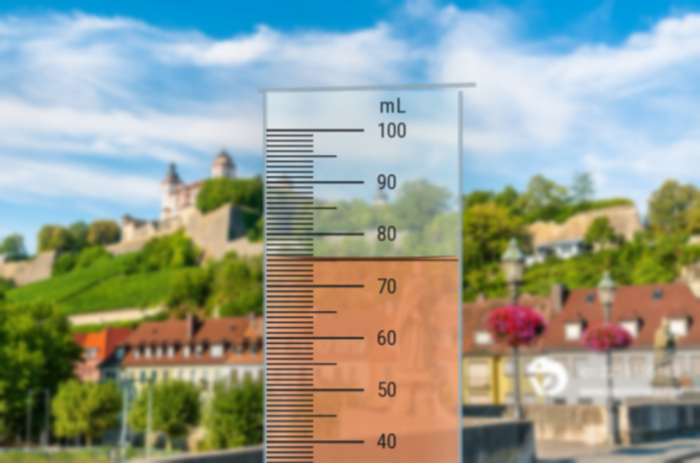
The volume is 75; mL
